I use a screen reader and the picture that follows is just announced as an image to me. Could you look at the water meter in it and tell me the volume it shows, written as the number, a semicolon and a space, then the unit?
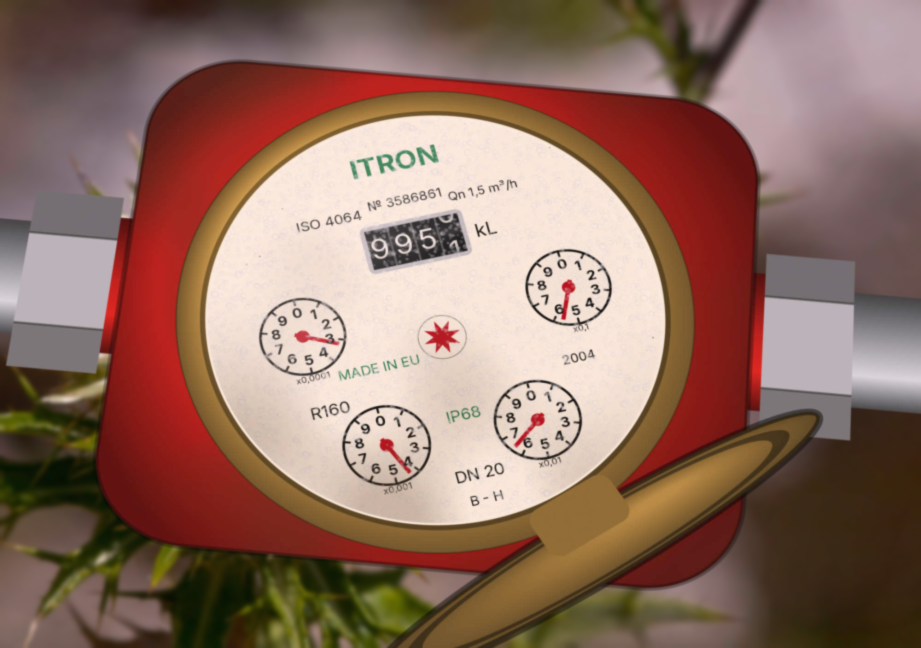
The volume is 9950.5643; kL
